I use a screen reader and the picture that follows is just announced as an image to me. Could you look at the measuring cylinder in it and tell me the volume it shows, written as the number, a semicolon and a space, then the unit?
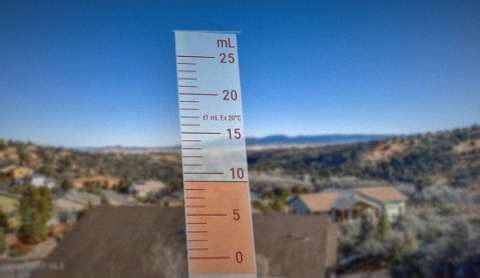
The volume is 9; mL
